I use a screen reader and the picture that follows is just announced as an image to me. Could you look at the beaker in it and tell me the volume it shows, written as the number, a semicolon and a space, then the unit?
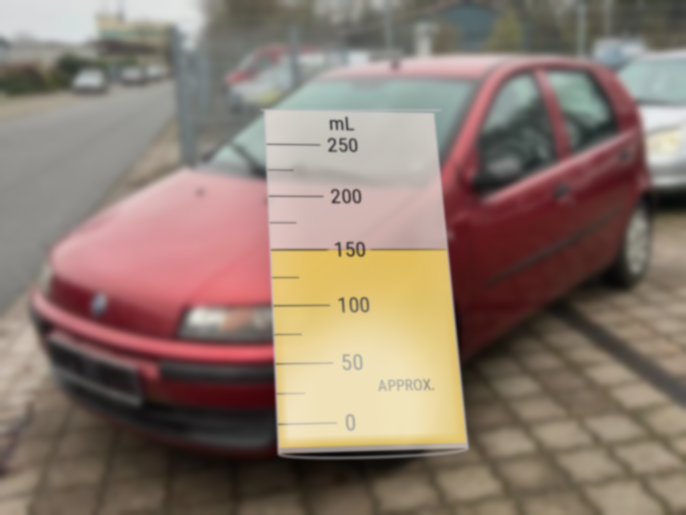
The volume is 150; mL
